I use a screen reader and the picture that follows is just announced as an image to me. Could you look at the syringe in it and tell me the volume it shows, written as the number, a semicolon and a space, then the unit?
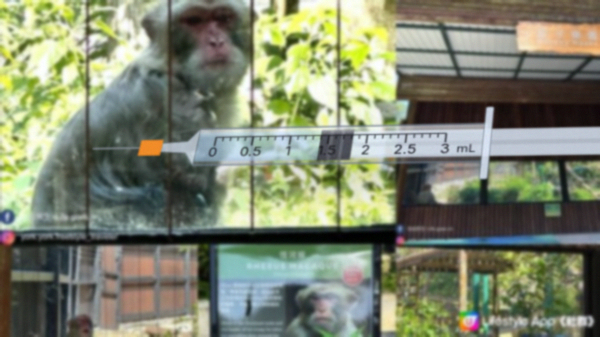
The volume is 1.4; mL
